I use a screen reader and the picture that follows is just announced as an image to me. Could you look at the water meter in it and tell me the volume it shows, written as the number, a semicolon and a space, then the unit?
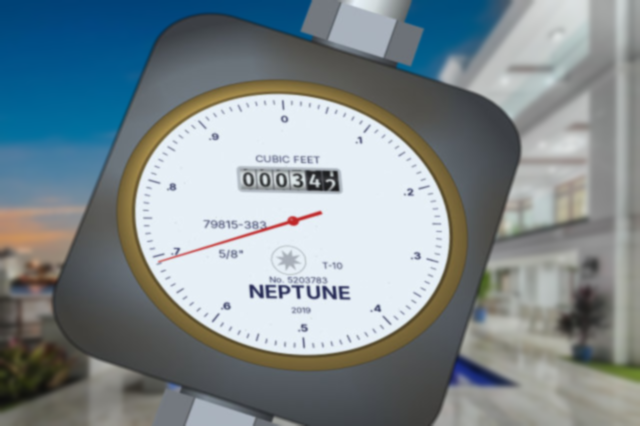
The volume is 341.69; ft³
